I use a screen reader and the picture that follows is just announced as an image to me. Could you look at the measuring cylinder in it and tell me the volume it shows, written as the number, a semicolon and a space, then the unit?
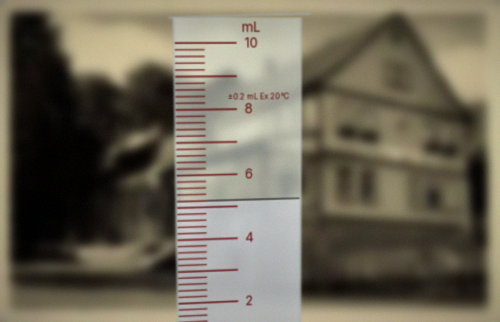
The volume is 5.2; mL
